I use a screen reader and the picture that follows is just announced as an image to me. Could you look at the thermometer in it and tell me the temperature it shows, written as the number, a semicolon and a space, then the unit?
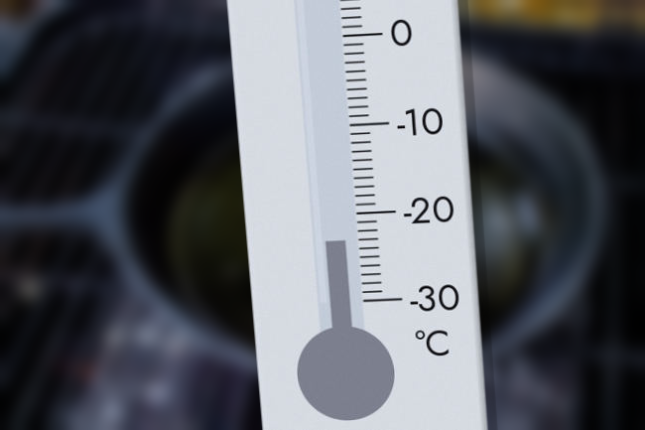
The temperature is -23; °C
